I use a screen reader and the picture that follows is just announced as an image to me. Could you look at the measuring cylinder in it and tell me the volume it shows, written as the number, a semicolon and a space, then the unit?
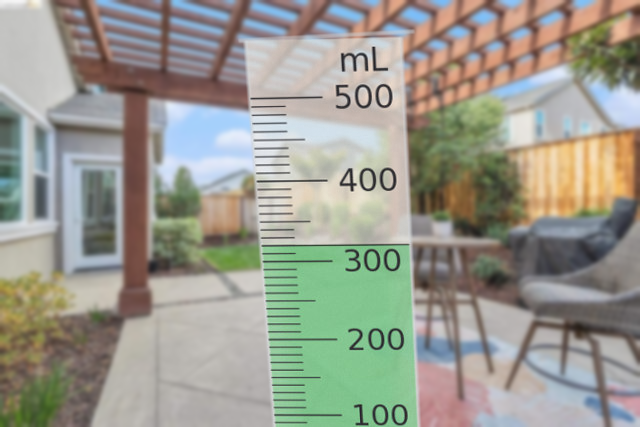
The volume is 320; mL
